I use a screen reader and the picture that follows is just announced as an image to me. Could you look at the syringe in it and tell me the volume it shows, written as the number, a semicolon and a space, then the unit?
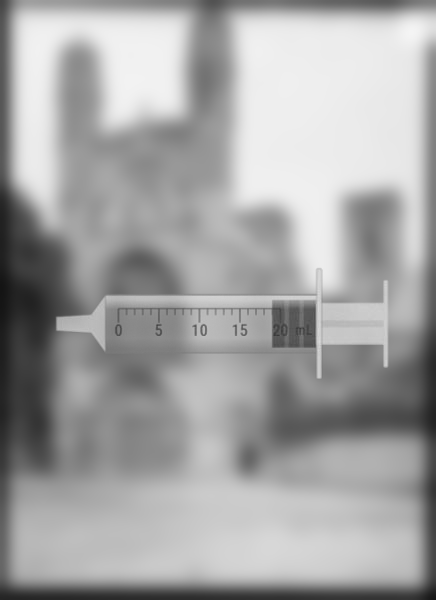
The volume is 19; mL
